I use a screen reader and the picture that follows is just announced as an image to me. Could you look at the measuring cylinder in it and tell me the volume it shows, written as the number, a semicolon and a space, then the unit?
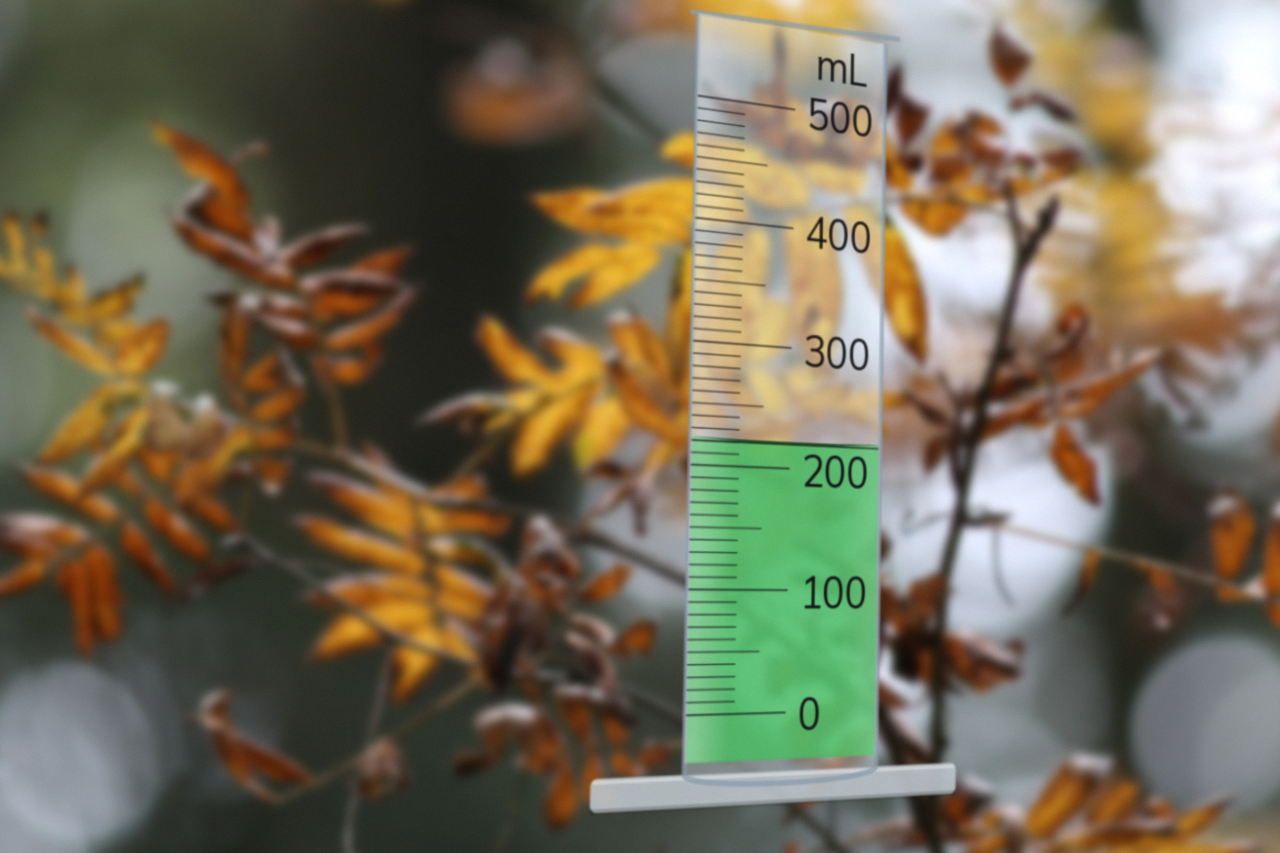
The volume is 220; mL
